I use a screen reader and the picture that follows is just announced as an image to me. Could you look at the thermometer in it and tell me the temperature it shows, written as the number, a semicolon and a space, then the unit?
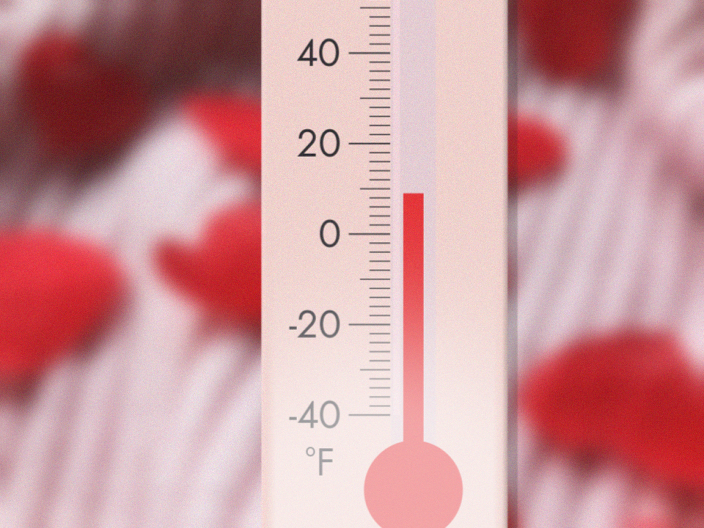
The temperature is 9; °F
